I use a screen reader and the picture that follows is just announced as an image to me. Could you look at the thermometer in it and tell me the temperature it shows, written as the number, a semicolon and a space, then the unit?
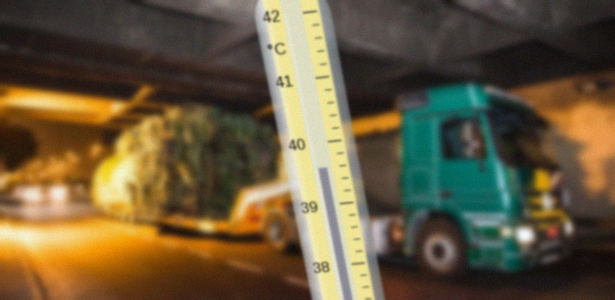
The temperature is 39.6; °C
